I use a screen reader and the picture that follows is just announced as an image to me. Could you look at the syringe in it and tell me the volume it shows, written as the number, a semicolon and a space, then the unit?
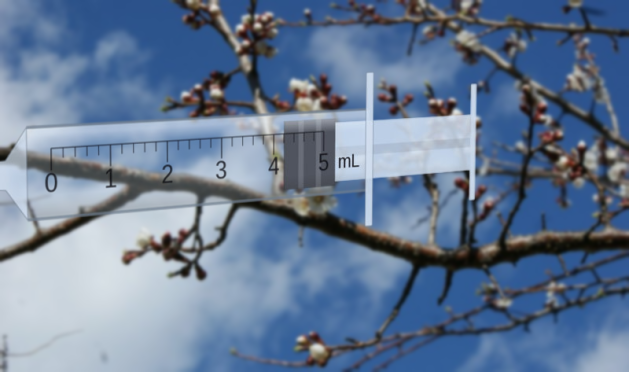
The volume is 4.2; mL
